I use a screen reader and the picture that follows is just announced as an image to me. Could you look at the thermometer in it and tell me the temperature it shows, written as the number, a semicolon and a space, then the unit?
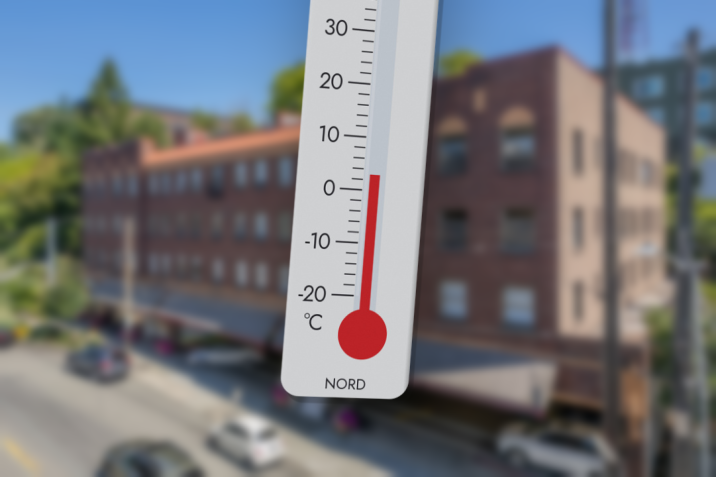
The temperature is 3; °C
